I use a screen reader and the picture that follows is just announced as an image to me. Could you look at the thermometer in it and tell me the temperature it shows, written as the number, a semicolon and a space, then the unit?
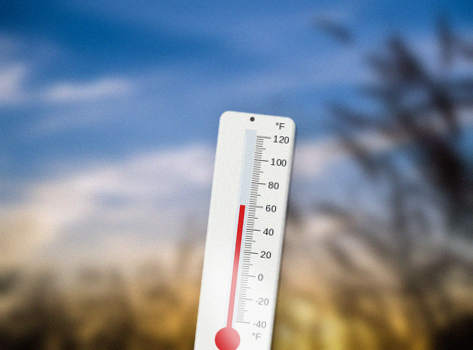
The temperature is 60; °F
